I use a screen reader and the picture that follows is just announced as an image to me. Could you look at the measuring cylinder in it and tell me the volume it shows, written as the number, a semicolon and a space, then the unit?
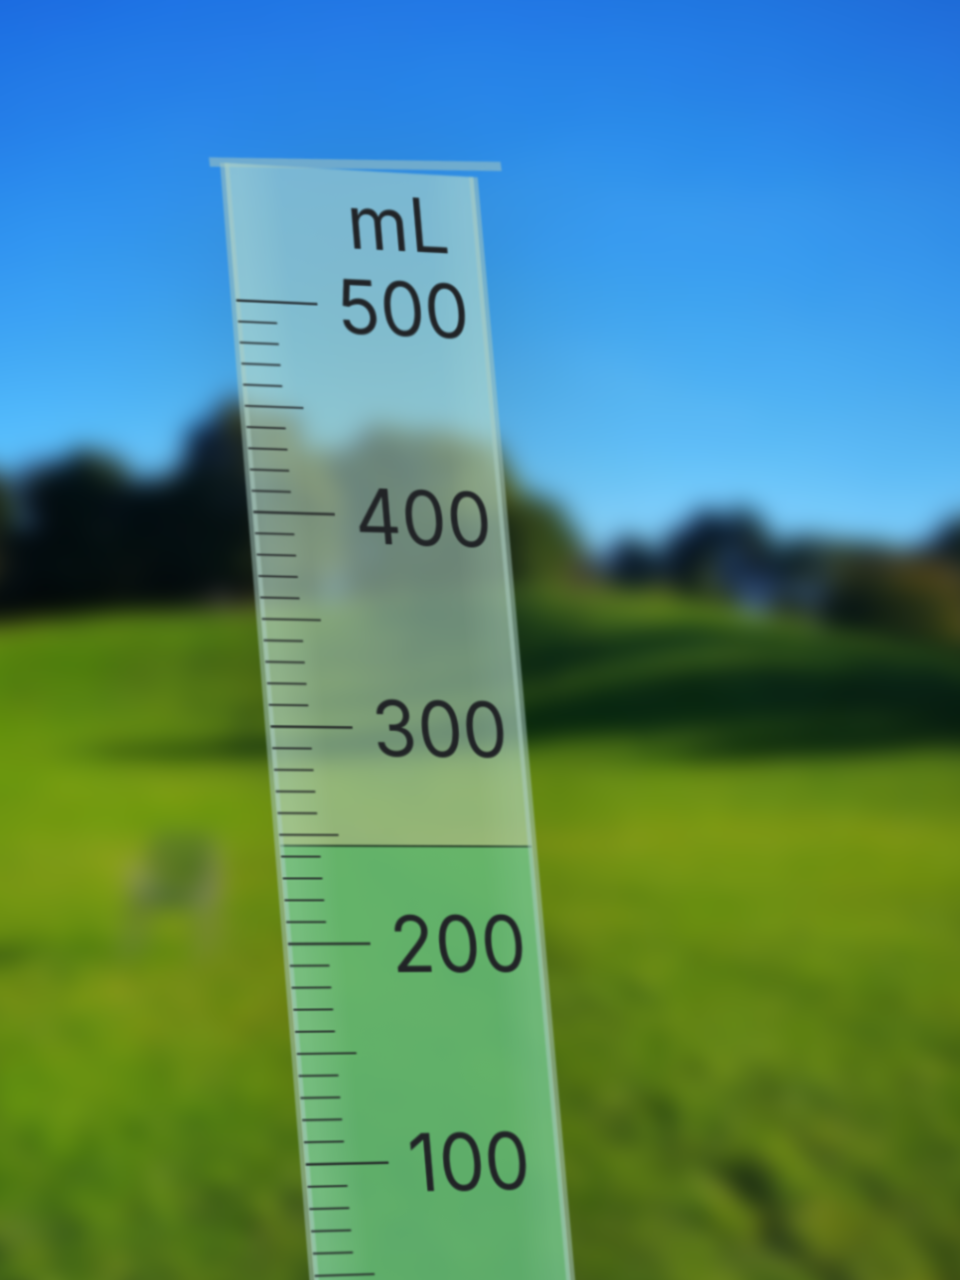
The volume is 245; mL
